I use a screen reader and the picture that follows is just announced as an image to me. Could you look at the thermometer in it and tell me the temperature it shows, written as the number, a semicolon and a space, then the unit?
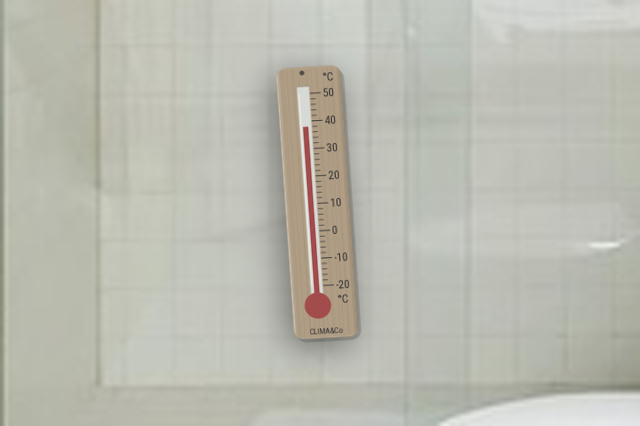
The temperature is 38; °C
